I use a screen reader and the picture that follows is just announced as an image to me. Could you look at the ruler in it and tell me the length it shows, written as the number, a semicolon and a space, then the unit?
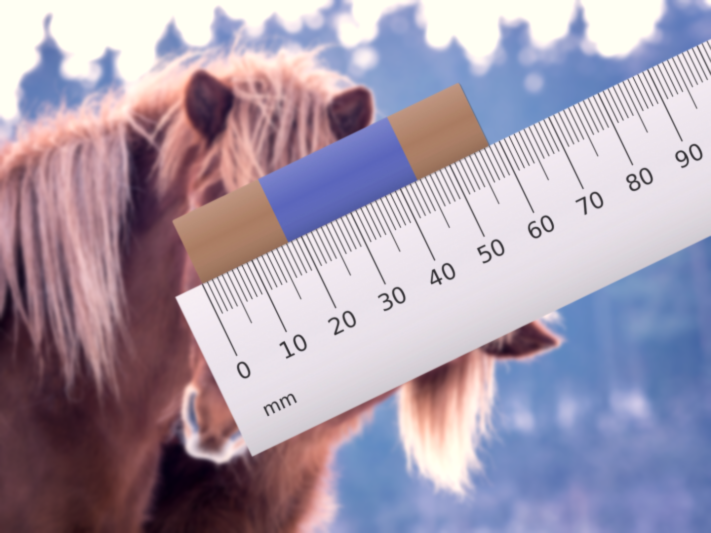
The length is 58; mm
